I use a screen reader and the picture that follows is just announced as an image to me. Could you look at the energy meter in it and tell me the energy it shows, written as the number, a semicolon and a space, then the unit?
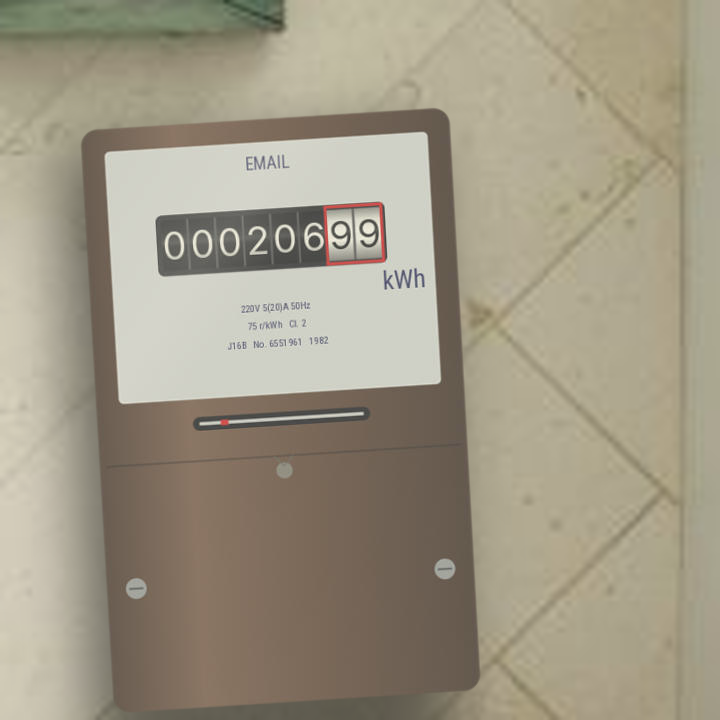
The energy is 206.99; kWh
